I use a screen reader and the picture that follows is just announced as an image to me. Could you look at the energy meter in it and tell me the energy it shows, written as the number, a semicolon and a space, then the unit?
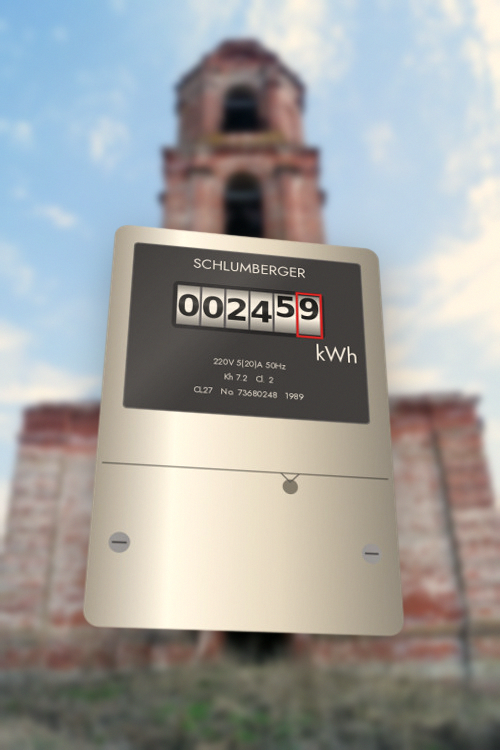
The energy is 245.9; kWh
